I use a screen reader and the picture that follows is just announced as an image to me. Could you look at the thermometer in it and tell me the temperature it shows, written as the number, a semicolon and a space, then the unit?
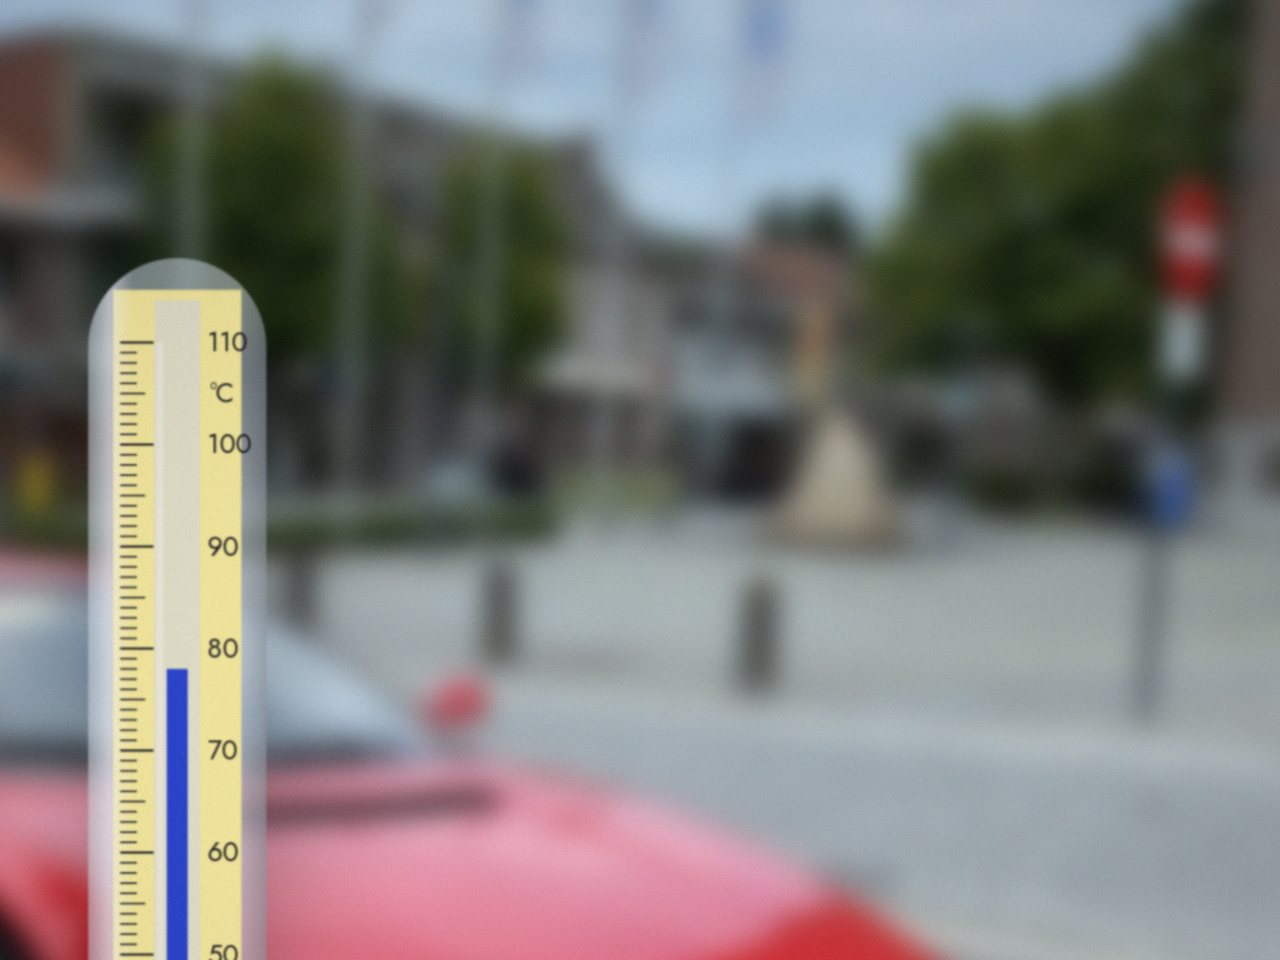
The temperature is 78; °C
